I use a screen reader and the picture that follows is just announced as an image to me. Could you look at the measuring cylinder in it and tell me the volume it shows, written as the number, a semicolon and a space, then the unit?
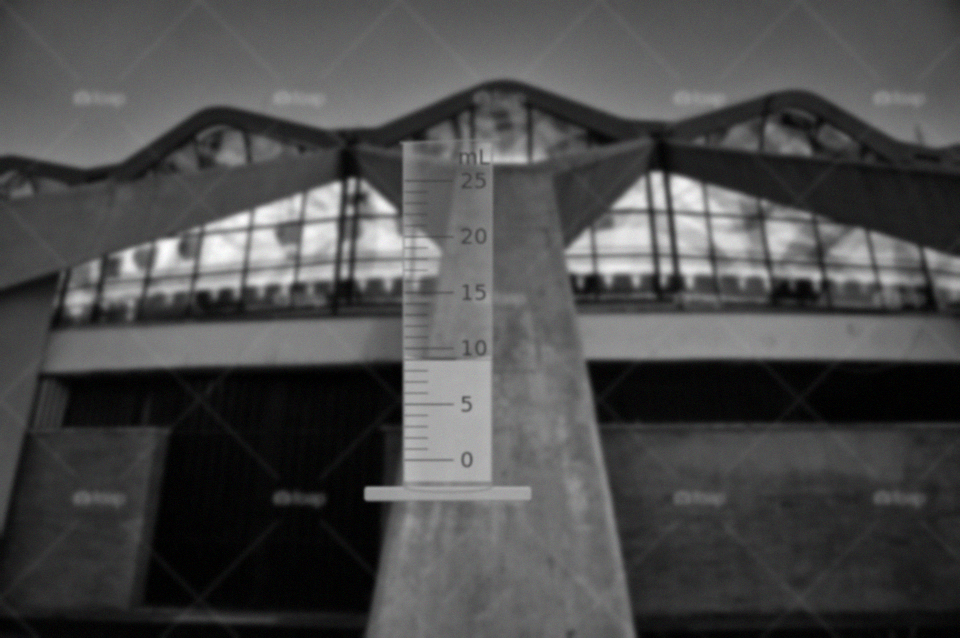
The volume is 9; mL
